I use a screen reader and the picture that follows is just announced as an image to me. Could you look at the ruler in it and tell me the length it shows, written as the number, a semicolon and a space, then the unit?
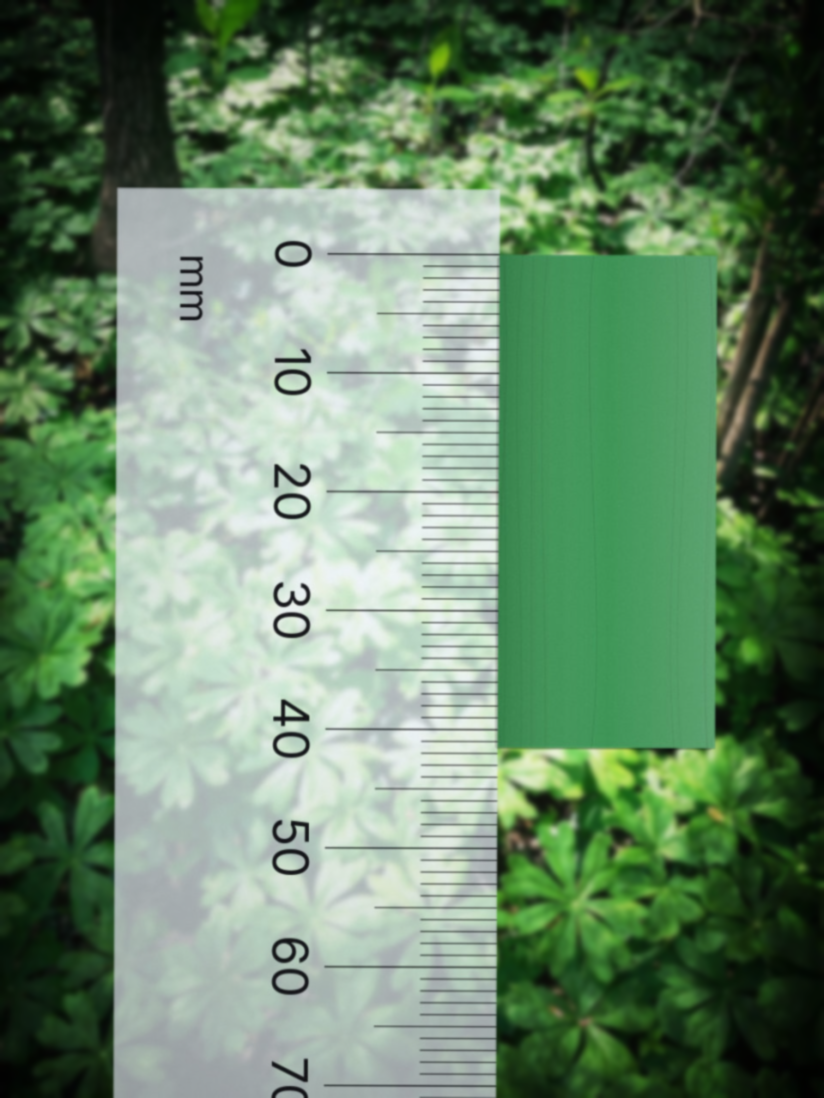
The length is 41.5; mm
